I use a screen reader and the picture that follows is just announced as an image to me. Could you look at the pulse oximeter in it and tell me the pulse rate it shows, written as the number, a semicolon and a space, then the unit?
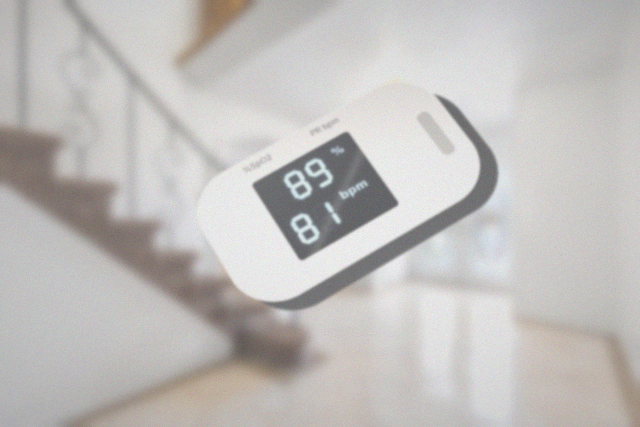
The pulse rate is 81; bpm
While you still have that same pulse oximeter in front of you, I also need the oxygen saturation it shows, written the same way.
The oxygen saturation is 89; %
